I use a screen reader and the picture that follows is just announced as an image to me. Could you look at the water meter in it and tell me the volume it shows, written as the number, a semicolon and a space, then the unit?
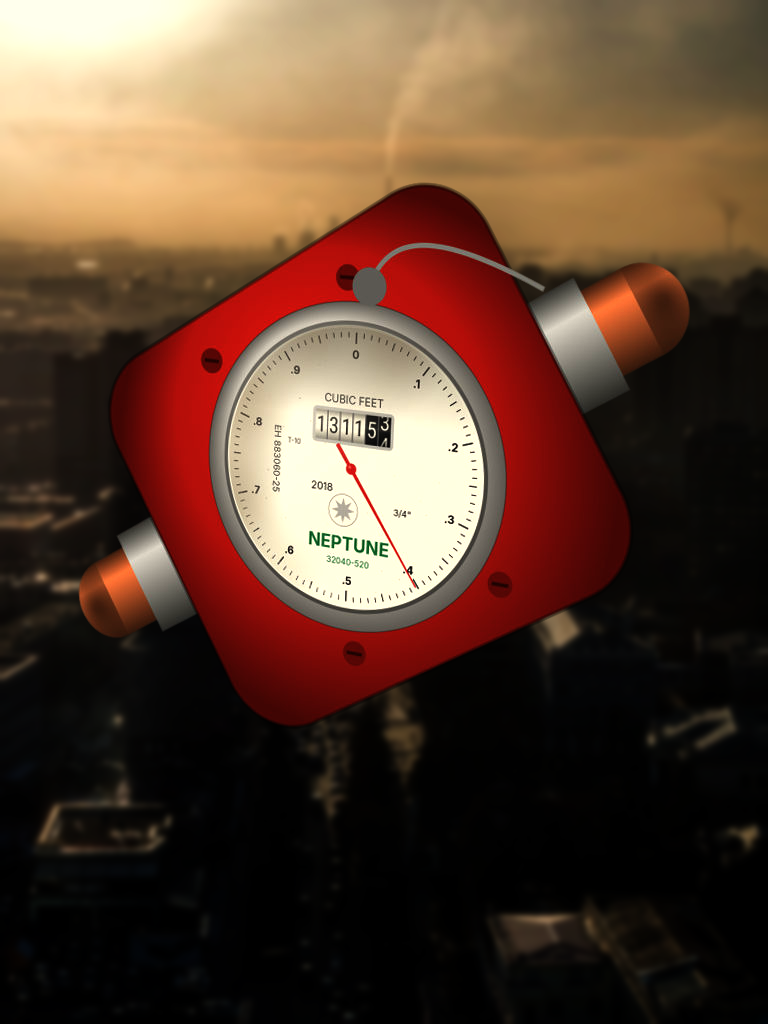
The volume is 131153.40; ft³
